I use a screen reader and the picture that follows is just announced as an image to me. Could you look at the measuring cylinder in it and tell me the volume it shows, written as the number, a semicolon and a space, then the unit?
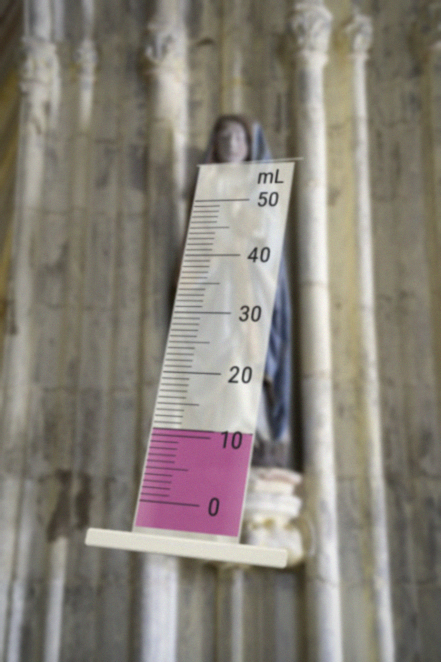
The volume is 11; mL
